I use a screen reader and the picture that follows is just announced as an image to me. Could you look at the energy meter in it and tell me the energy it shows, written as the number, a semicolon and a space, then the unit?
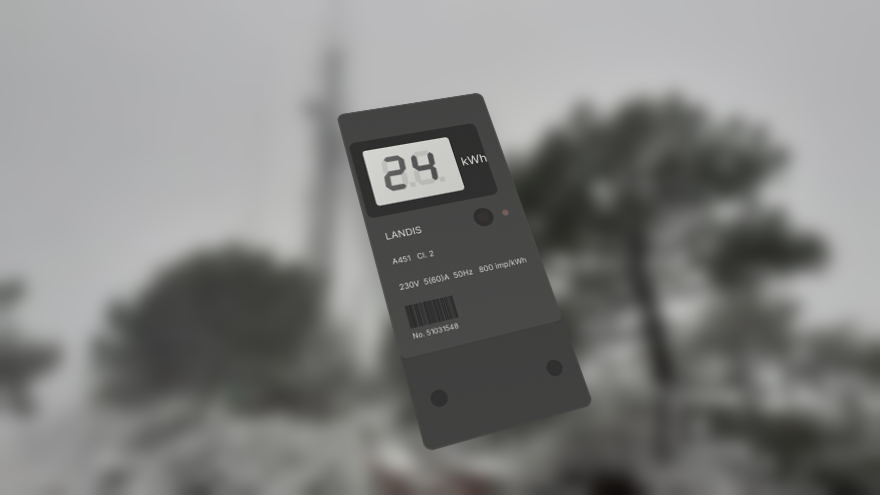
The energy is 24; kWh
